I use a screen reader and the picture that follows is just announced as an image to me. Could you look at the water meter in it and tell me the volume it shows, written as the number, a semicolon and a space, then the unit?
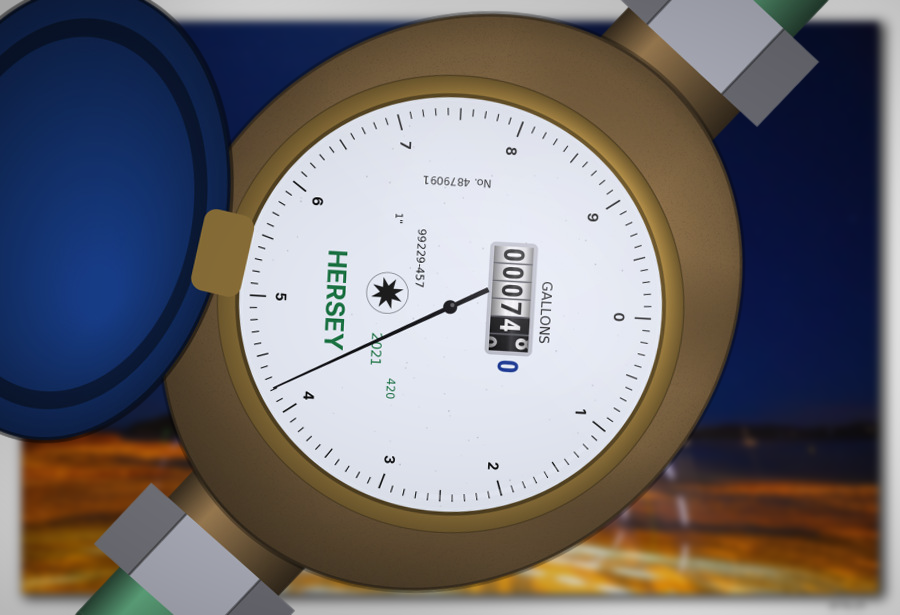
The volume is 7484.2; gal
